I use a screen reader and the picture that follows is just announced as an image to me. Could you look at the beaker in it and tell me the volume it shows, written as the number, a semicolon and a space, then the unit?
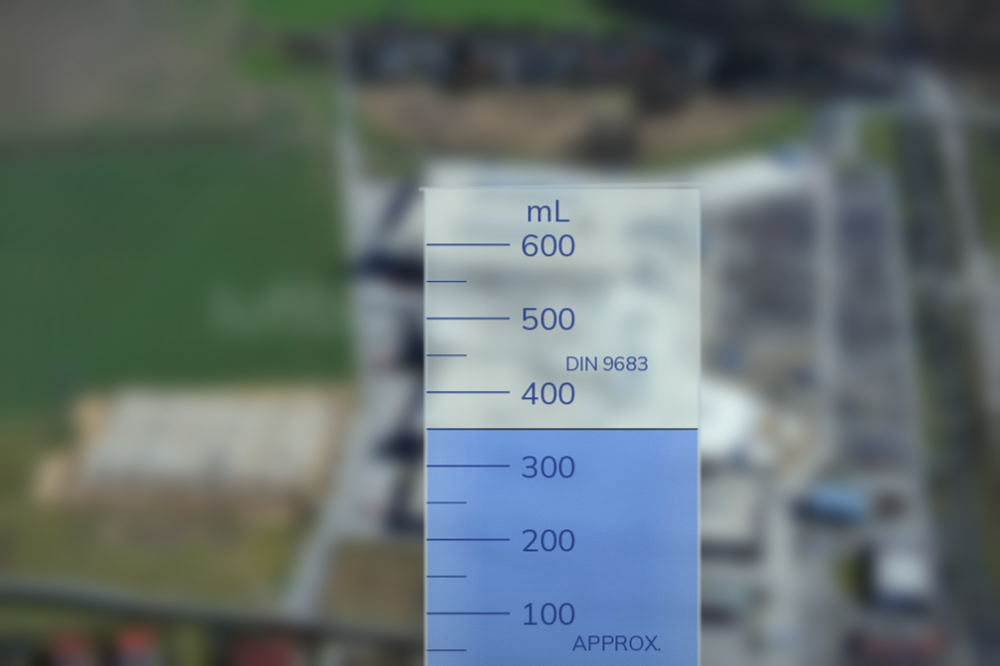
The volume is 350; mL
